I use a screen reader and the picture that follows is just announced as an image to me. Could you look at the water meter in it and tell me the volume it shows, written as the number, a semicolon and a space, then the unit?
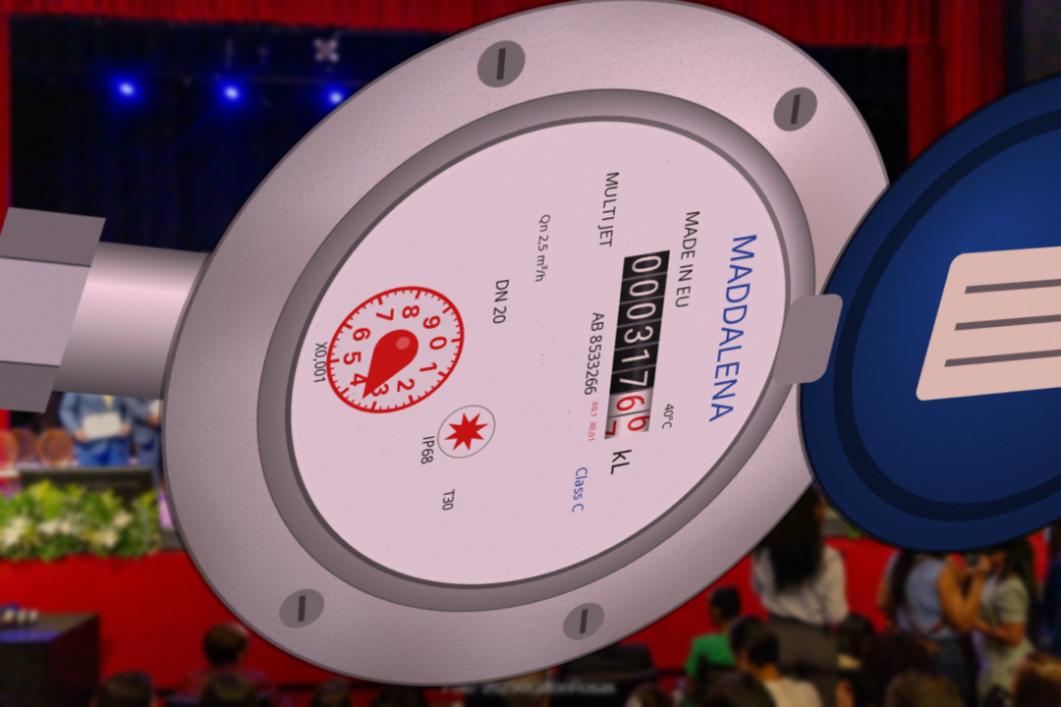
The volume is 317.663; kL
